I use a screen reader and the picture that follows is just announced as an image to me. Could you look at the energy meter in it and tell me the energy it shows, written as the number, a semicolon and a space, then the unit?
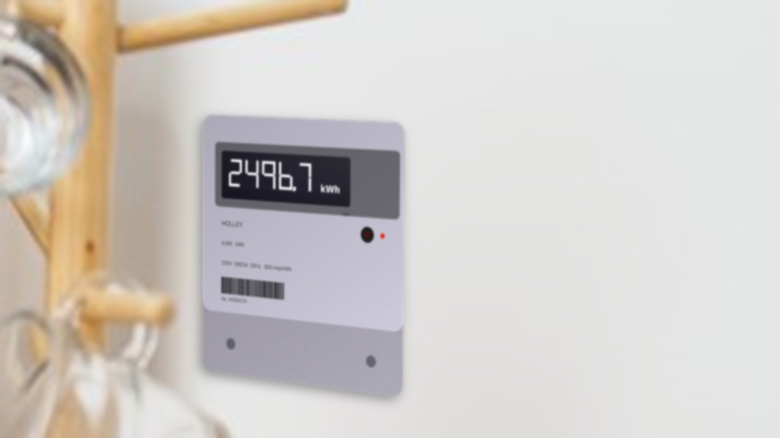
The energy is 2496.7; kWh
